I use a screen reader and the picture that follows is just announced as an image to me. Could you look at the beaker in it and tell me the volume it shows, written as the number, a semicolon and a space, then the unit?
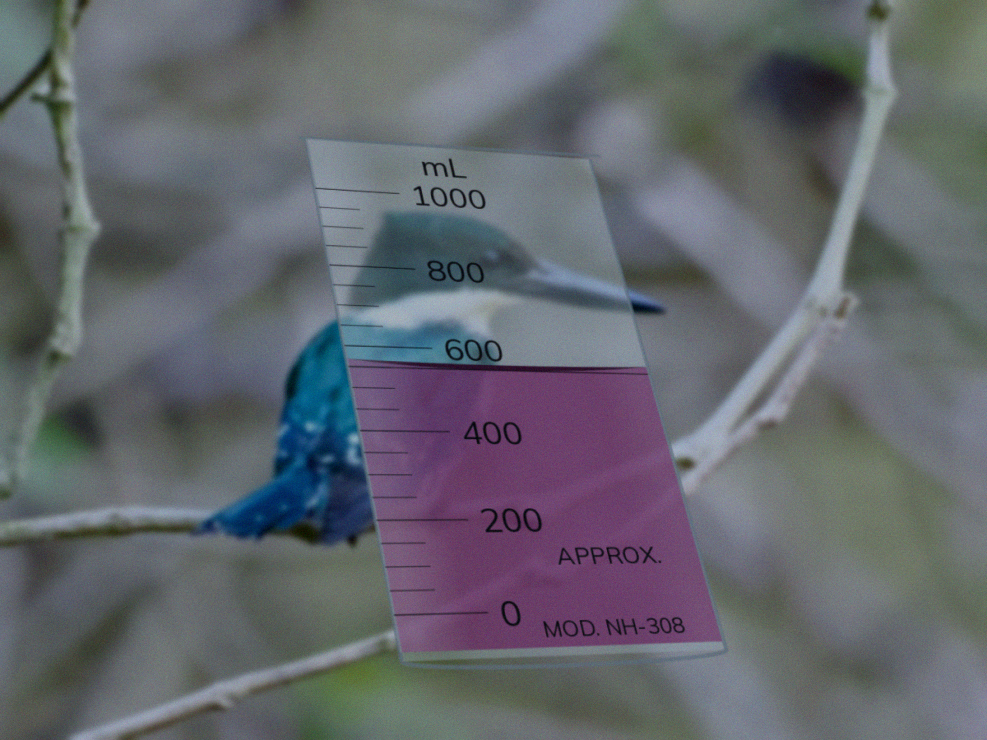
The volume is 550; mL
